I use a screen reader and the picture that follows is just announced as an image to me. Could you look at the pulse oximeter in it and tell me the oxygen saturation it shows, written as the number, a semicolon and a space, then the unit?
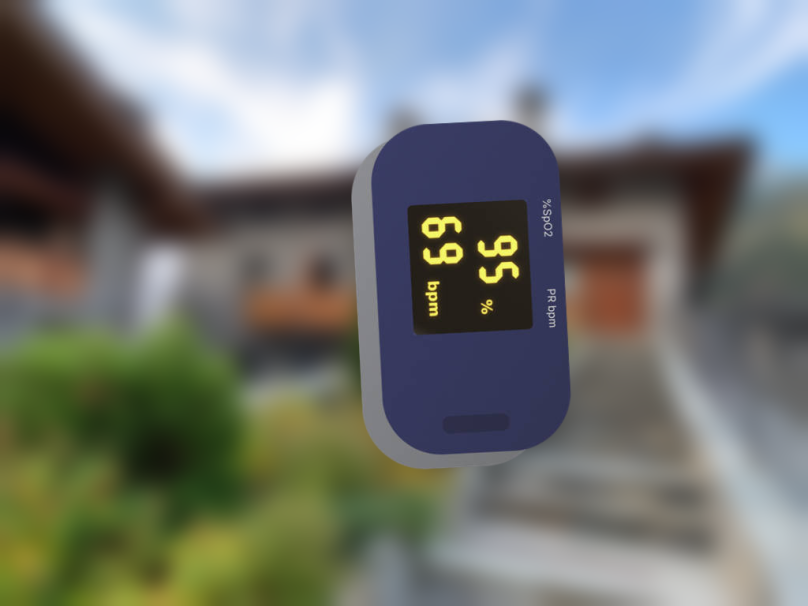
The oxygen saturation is 95; %
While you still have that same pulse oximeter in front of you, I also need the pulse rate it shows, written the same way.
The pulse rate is 69; bpm
